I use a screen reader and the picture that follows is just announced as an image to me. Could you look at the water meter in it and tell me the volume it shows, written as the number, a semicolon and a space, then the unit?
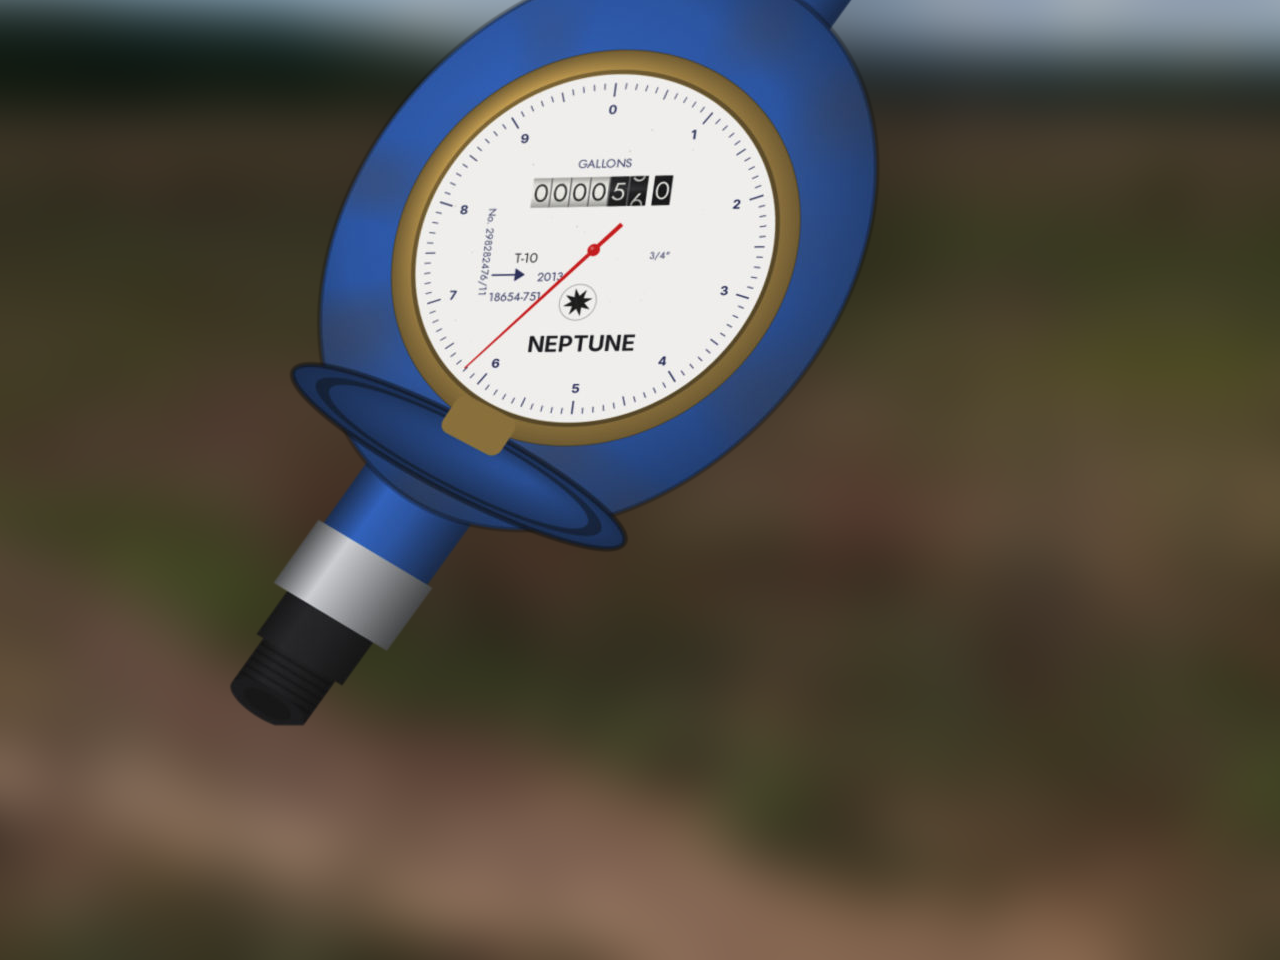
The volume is 556.2; gal
